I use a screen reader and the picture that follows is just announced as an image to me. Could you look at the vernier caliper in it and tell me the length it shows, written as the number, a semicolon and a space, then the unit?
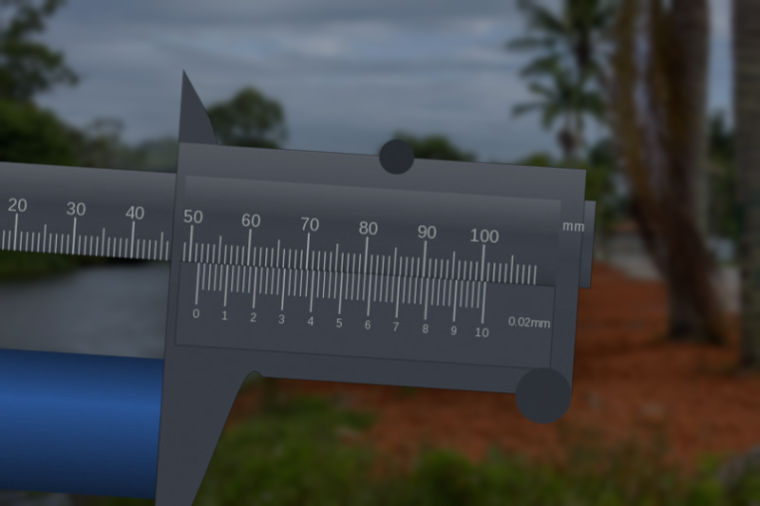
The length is 51.6; mm
